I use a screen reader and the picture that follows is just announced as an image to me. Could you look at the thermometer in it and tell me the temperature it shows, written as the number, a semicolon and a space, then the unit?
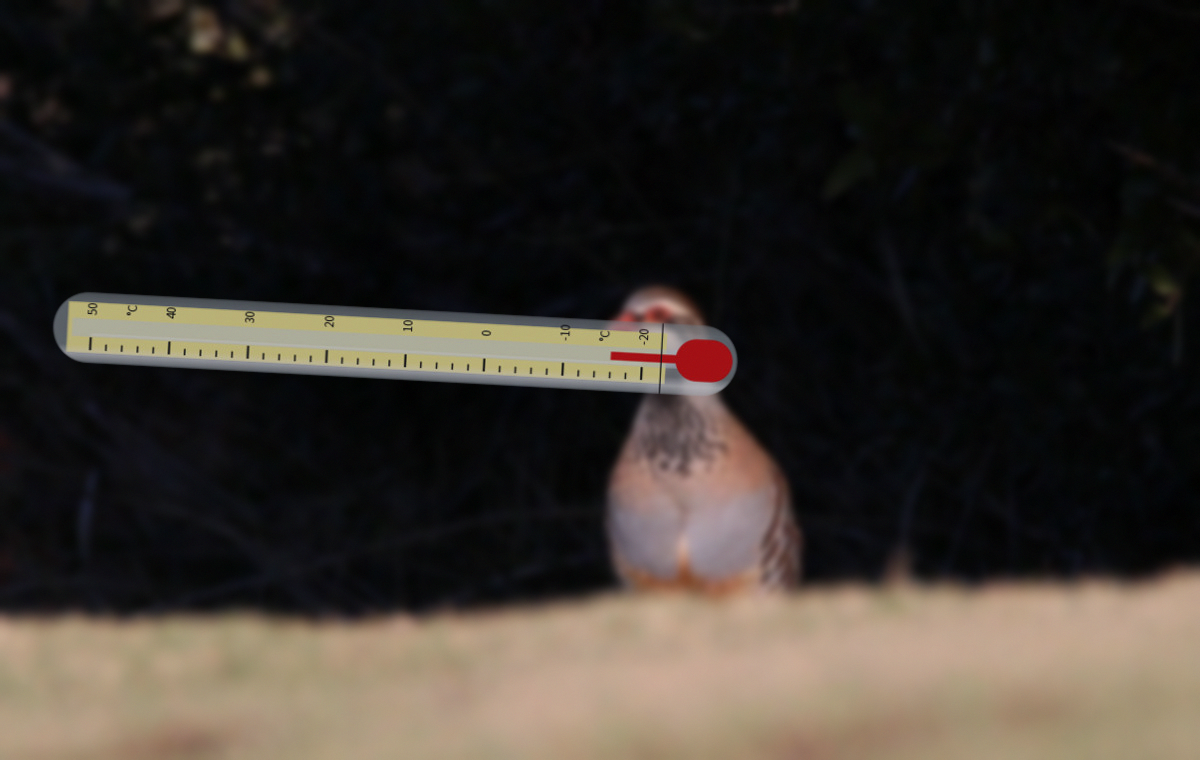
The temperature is -16; °C
